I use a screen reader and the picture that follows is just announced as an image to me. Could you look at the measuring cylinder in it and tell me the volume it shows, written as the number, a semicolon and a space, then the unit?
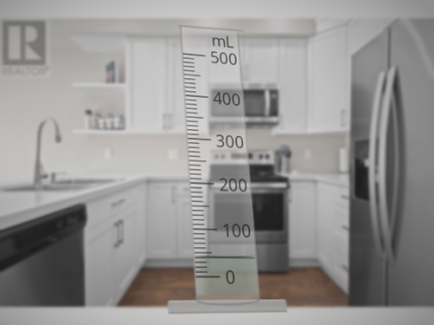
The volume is 40; mL
